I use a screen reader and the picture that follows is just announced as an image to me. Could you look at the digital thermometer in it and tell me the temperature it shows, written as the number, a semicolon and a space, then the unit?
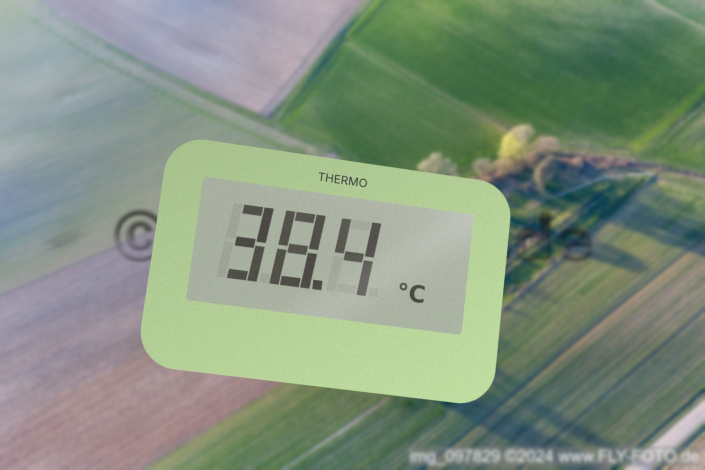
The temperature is 38.4; °C
